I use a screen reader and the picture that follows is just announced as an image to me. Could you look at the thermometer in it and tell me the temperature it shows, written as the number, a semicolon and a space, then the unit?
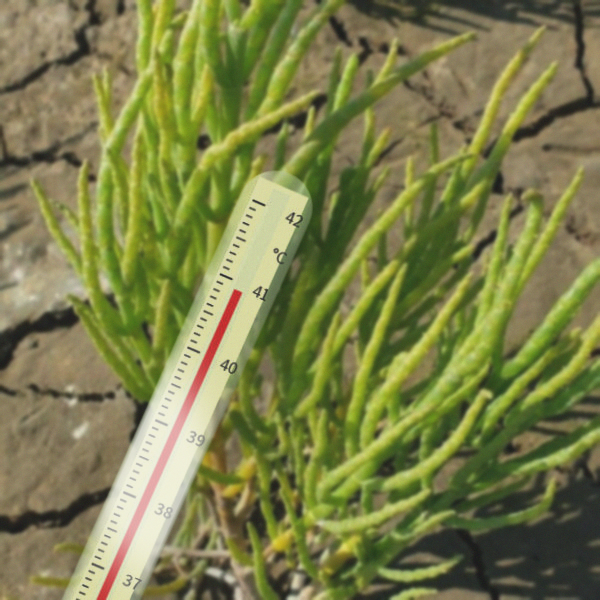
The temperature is 40.9; °C
